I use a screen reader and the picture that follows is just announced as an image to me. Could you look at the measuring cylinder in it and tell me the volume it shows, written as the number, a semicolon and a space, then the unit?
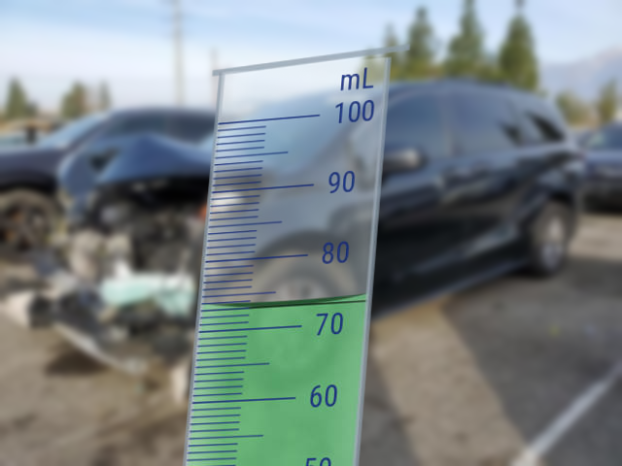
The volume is 73; mL
